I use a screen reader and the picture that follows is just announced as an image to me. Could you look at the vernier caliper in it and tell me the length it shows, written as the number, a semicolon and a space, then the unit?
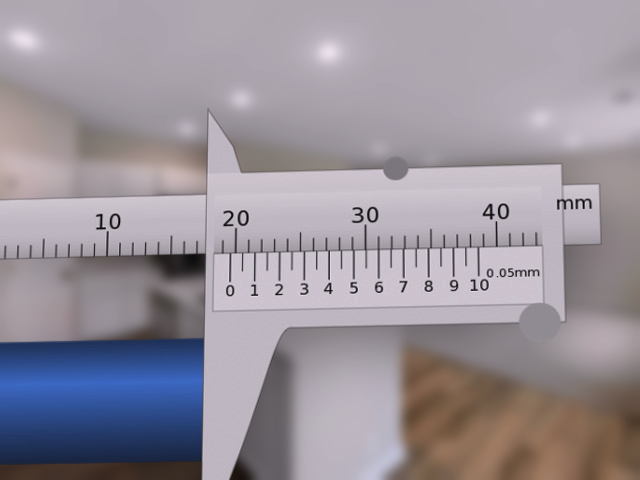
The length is 19.6; mm
